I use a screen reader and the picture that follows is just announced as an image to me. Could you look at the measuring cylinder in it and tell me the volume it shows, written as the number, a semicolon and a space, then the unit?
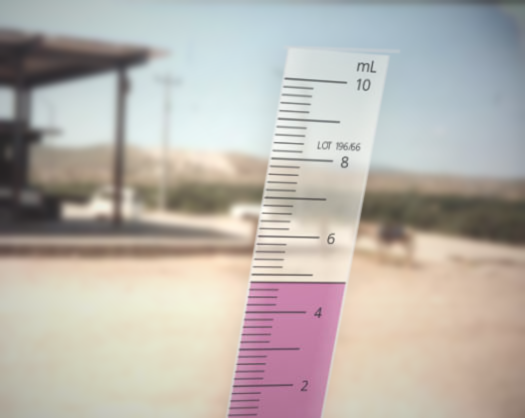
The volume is 4.8; mL
